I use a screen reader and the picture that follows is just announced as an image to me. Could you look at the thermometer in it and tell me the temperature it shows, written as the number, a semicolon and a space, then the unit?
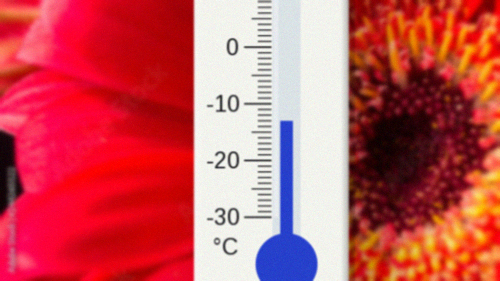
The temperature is -13; °C
